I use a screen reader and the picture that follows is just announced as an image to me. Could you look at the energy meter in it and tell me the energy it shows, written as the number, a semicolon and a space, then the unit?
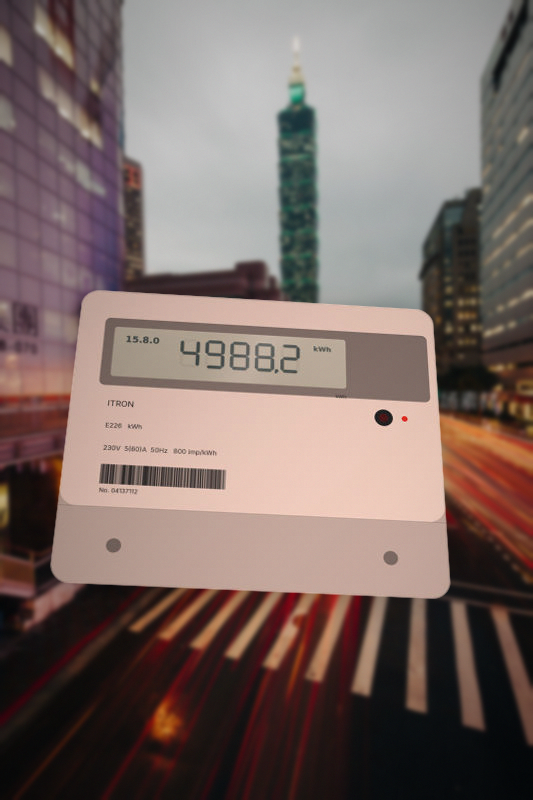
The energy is 4988.2; kWh
